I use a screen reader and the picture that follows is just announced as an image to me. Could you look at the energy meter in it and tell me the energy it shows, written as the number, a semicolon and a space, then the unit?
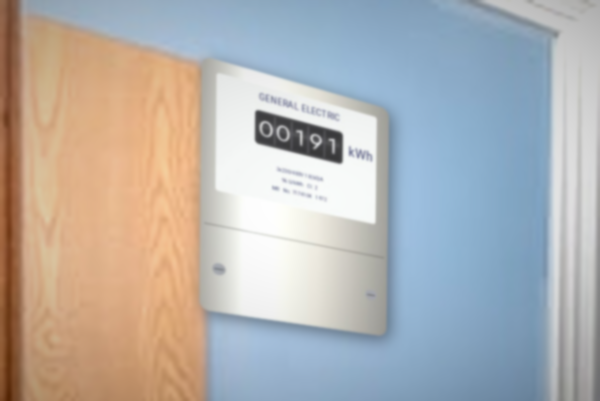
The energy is 191; kWh
